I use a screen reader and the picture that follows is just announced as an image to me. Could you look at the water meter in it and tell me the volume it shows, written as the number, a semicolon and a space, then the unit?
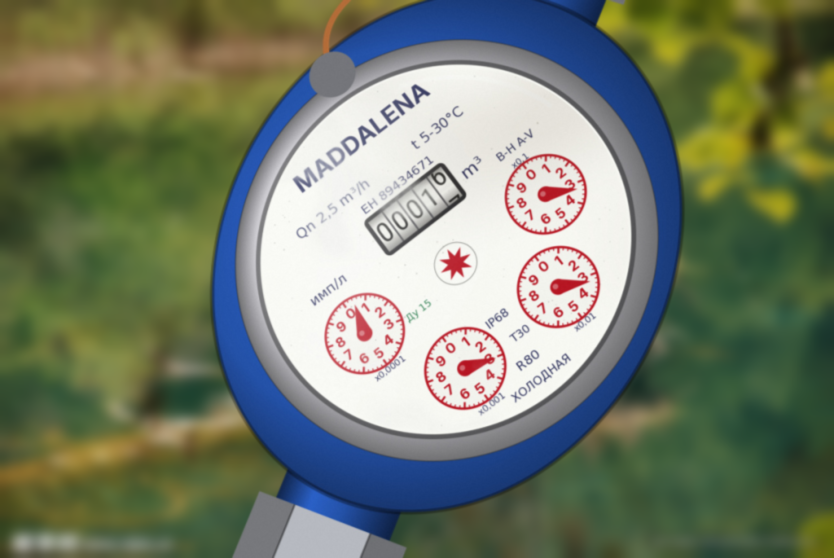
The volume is 16.3330; m³
